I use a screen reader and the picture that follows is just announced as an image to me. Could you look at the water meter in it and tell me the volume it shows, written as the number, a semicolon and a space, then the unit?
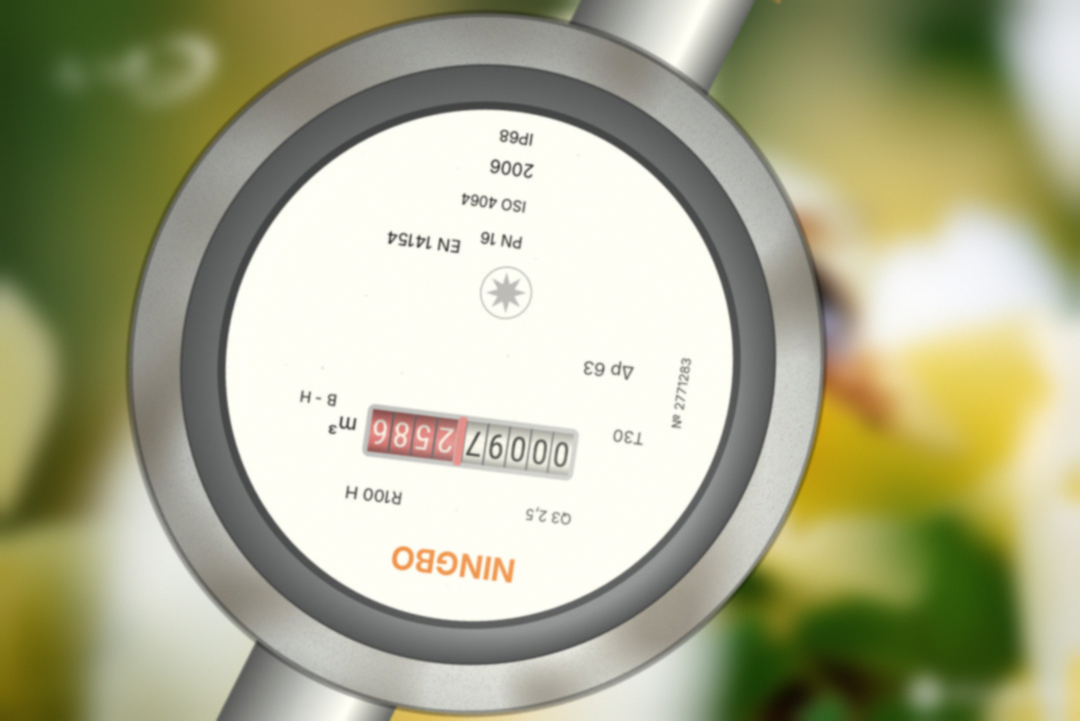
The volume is 97.2586; m³
